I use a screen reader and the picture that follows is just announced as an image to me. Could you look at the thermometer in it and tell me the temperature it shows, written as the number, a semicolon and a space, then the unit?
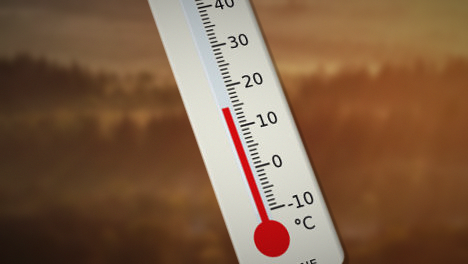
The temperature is 15; °C
